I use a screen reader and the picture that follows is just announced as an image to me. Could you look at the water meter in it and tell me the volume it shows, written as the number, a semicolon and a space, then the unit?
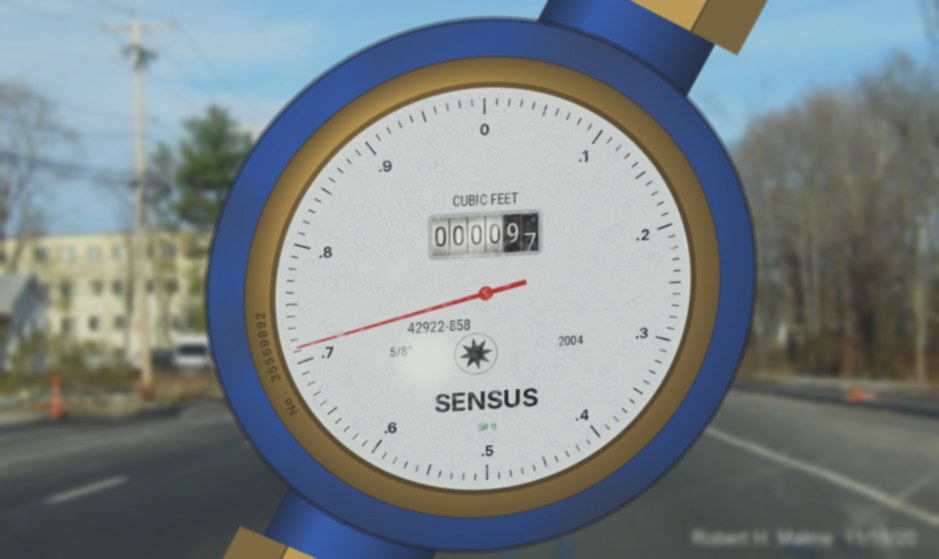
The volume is 96.71; ft³
